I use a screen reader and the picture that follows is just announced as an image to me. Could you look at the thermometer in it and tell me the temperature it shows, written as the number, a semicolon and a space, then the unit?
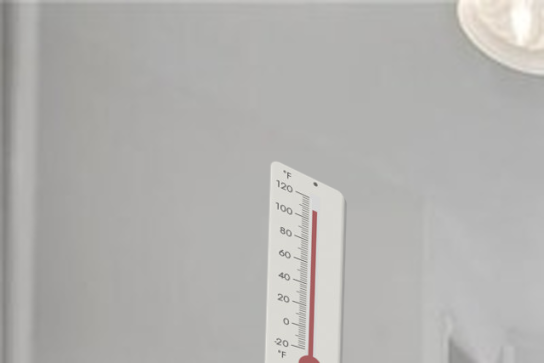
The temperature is 110; °F
